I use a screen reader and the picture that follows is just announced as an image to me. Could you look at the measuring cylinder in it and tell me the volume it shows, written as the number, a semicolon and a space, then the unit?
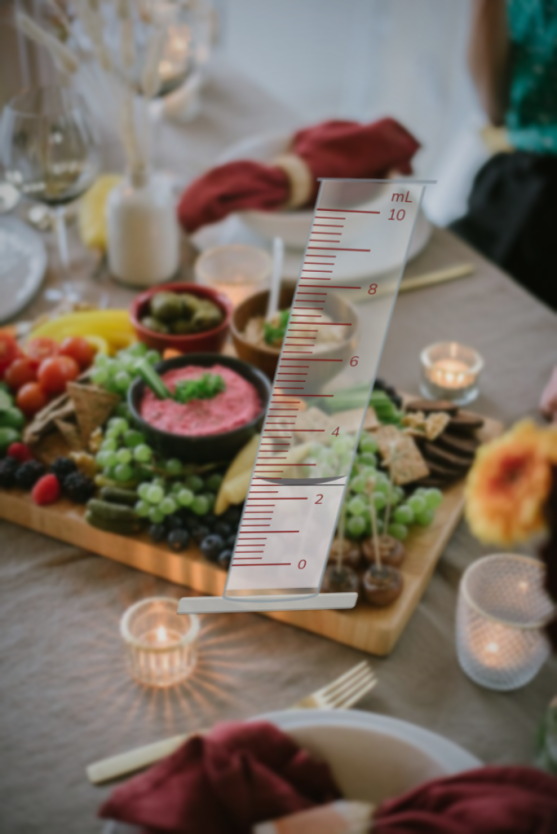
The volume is 2.4; mL
